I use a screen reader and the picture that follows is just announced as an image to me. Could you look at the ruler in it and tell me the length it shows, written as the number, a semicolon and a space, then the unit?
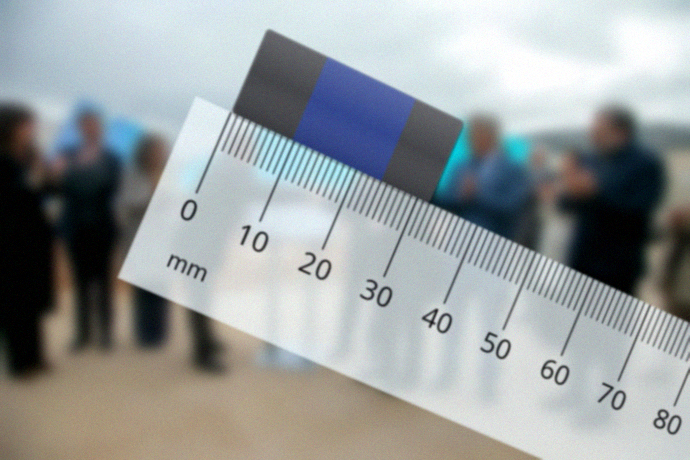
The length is 32; mm
